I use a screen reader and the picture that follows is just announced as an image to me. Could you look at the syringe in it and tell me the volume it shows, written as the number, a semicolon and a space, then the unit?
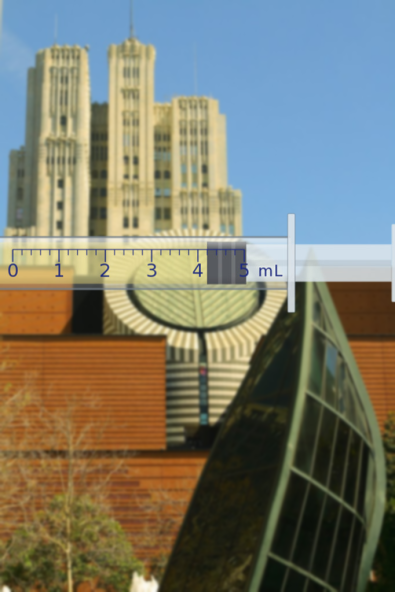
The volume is 4.2; mL
